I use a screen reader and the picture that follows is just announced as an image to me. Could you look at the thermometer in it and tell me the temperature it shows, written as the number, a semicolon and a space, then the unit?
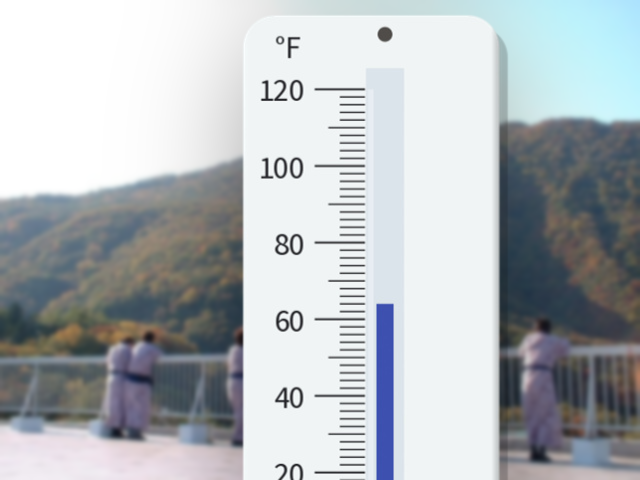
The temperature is 64; °F
